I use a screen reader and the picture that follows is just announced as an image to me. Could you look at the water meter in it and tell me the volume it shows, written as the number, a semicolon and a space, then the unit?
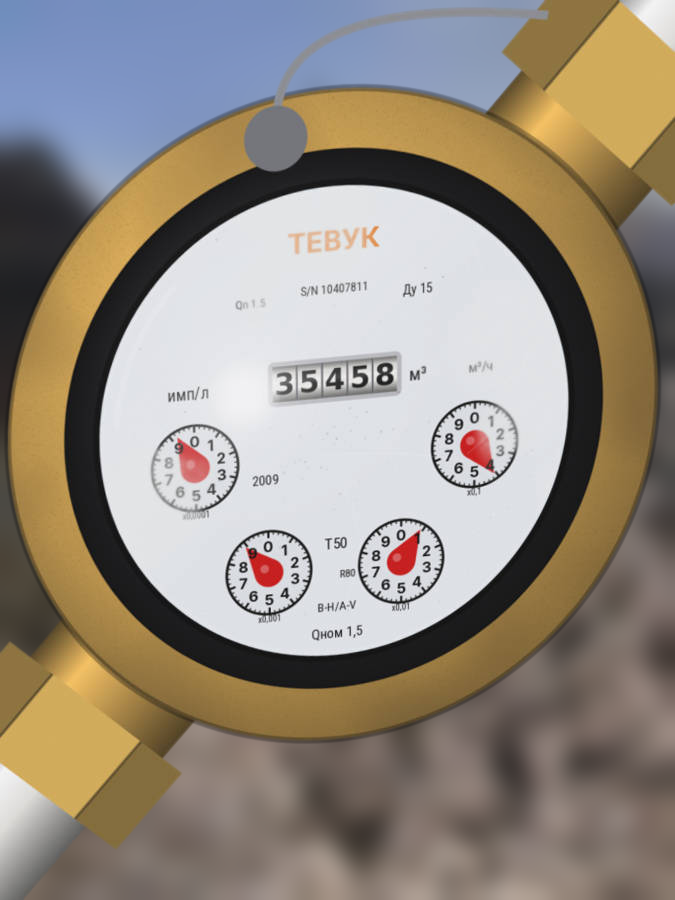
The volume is 35458.4089; m³
